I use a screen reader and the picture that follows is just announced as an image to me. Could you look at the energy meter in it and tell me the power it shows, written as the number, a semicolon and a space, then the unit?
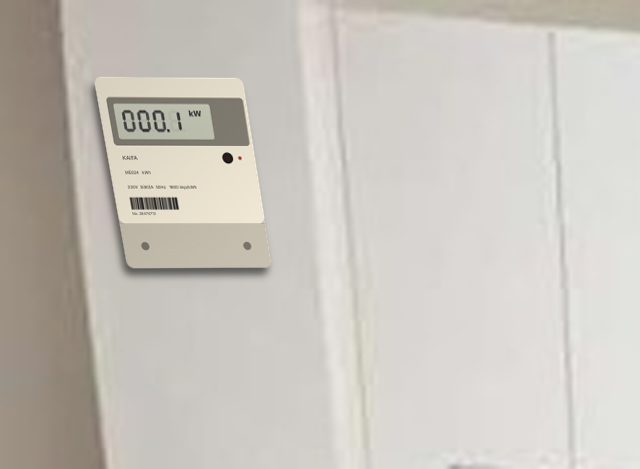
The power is 0.1; kW
